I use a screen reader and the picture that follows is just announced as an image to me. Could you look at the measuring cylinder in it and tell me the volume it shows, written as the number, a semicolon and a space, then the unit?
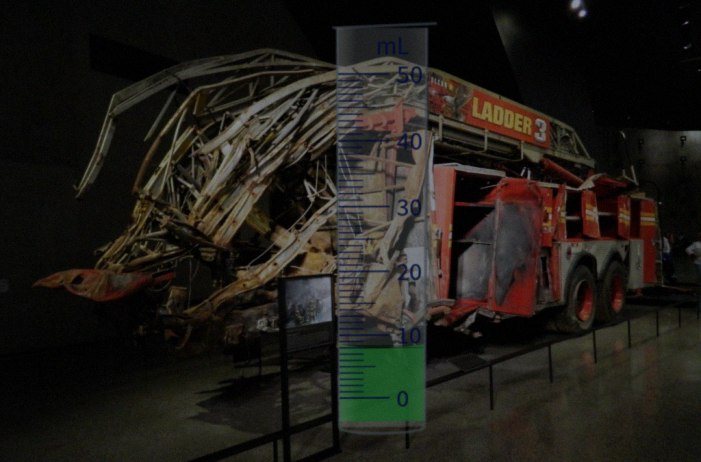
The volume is 8; mL
